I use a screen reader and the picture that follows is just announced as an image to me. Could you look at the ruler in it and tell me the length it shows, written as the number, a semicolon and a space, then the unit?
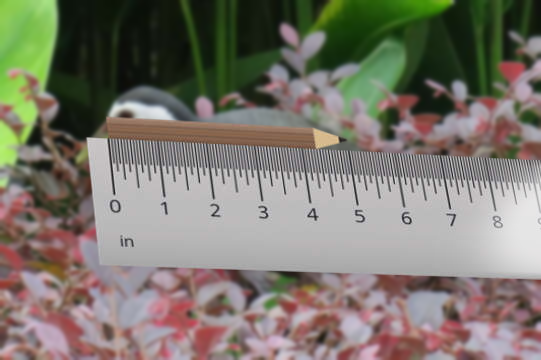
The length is 5; in
